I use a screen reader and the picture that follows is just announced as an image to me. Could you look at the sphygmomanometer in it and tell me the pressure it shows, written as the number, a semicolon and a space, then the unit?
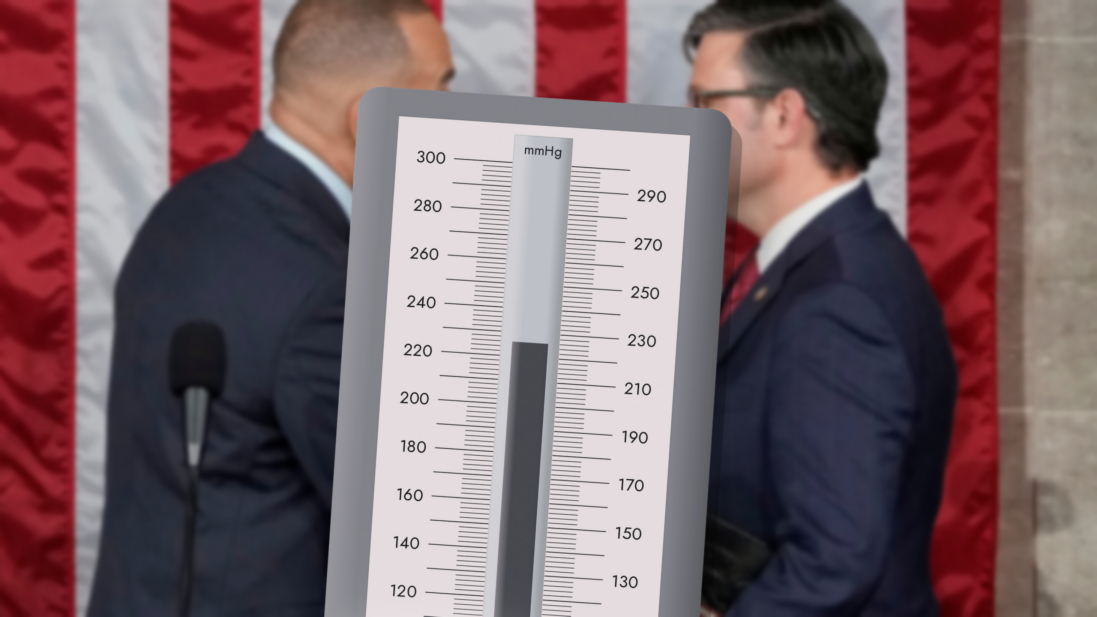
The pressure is 226; mmHg
